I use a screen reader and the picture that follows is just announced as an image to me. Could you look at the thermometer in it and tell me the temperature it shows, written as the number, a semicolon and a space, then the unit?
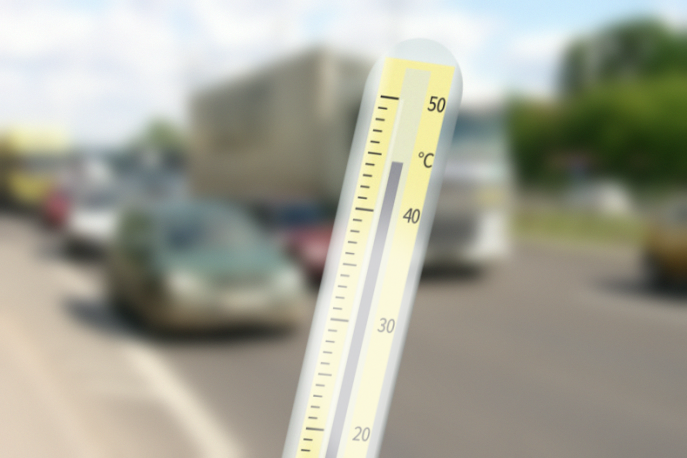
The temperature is 44.5; °C
